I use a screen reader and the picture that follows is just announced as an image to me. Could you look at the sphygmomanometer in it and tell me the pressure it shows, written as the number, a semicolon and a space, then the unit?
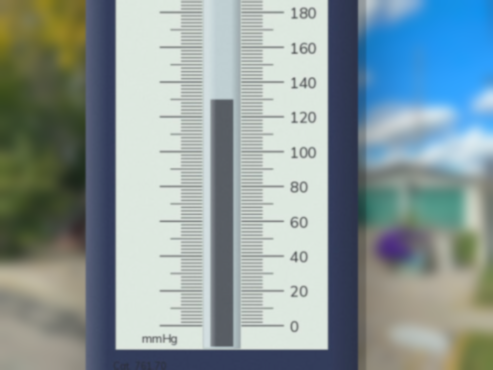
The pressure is 130; mmHg
